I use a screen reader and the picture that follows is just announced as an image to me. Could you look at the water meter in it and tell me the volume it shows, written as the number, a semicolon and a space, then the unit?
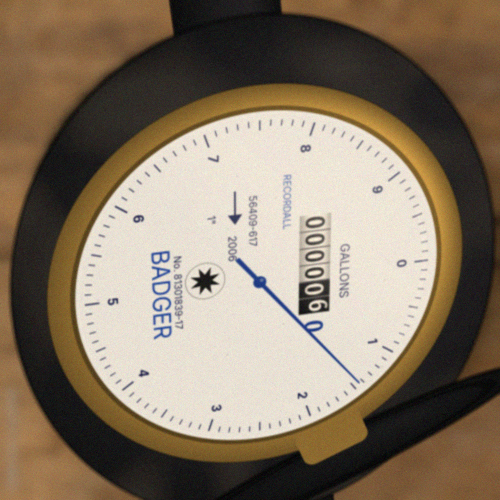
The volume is 61.4; gal
